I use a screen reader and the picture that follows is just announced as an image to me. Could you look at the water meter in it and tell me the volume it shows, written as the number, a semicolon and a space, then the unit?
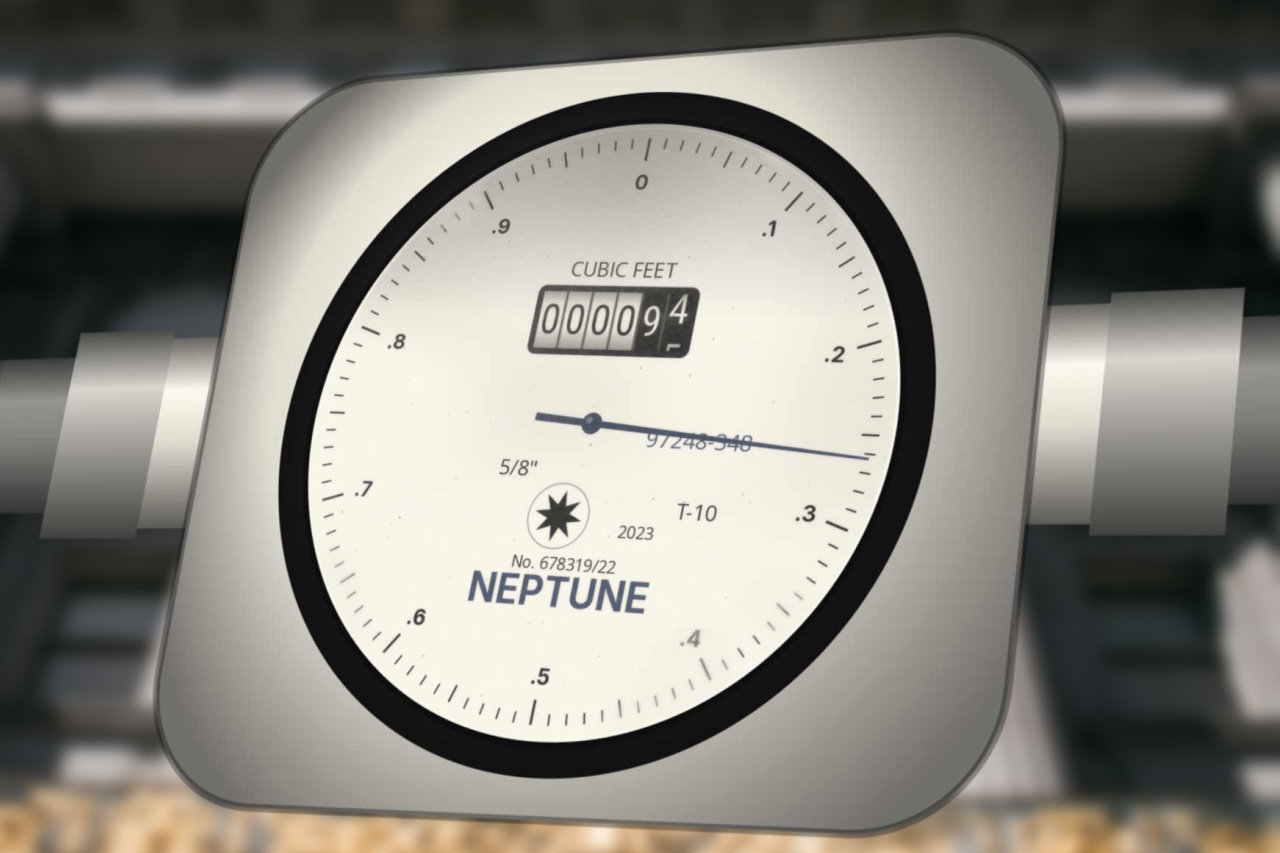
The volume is 94.26; ft³
